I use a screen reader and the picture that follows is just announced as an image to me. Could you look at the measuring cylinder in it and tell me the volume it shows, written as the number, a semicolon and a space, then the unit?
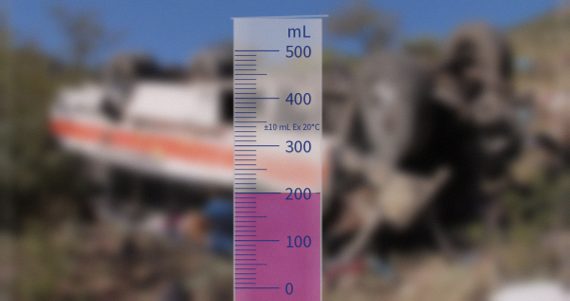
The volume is 200; mL
